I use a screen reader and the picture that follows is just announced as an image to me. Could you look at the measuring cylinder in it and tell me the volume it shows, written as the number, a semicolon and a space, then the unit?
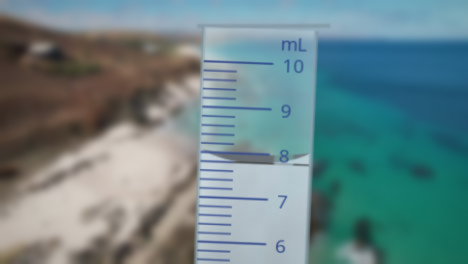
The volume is 7.8; mL
